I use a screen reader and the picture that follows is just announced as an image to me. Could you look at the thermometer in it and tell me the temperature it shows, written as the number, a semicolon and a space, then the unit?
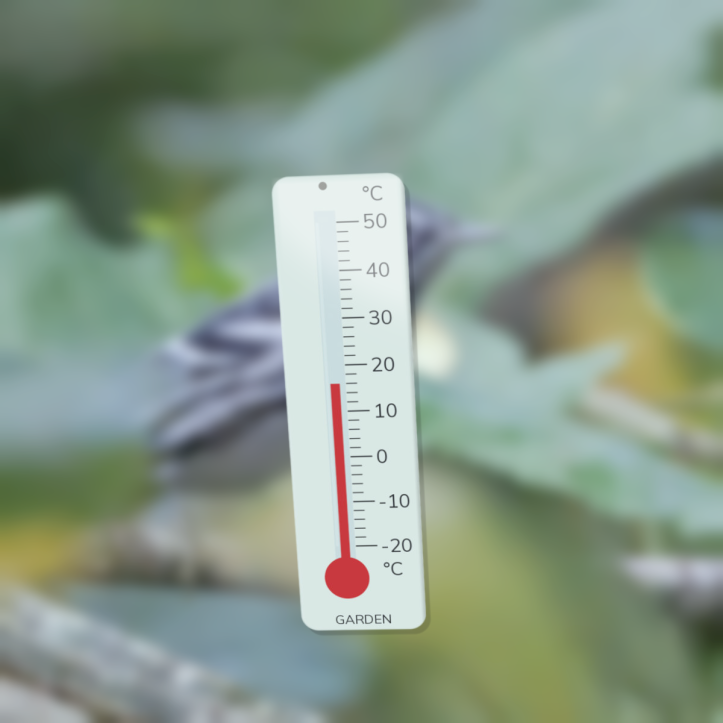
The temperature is 16; °C
